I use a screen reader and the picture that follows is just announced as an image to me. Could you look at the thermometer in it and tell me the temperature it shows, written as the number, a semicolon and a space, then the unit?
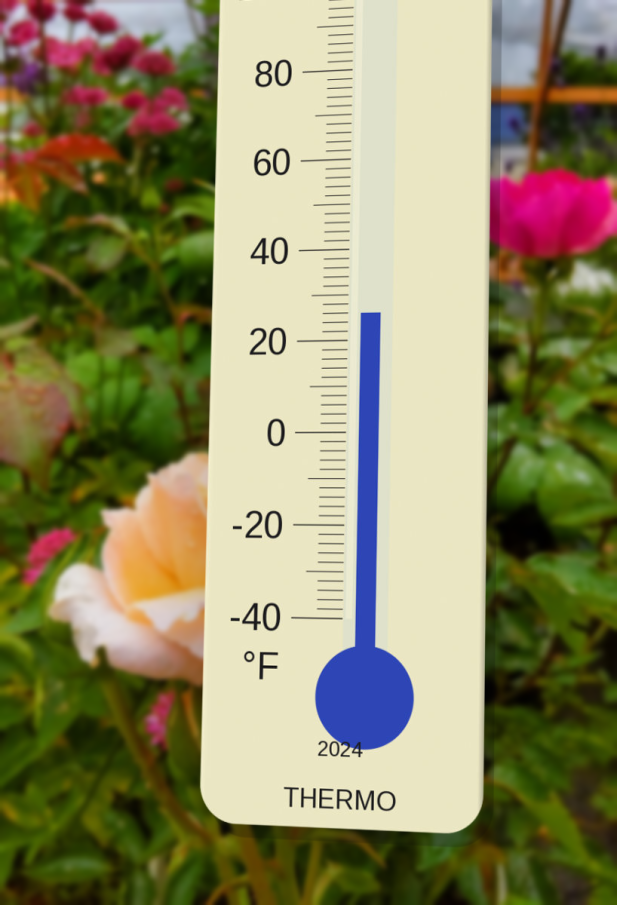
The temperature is 26; °F
